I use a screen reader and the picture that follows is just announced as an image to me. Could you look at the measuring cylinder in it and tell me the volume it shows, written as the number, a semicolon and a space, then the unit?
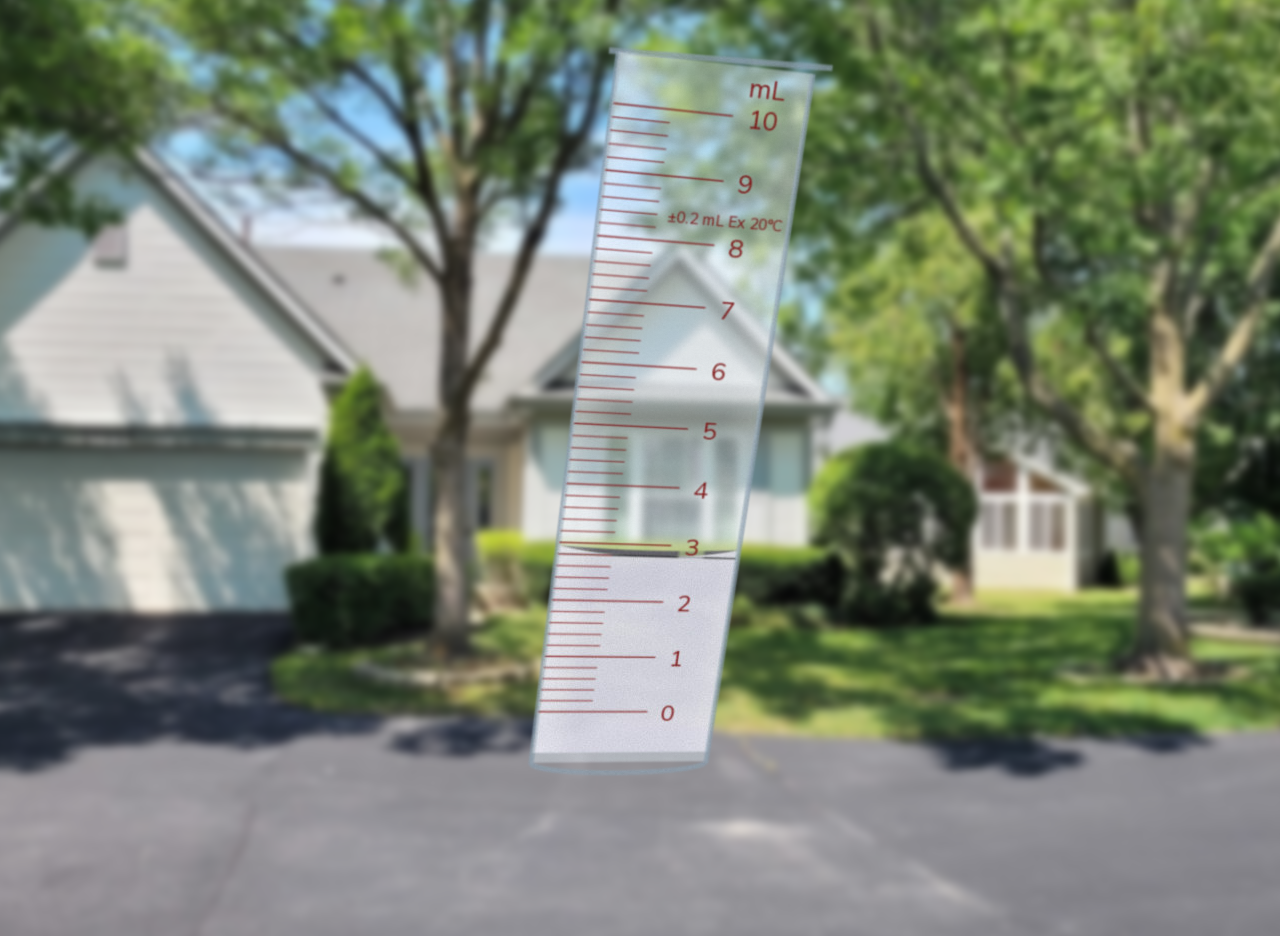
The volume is 2.8; mL
